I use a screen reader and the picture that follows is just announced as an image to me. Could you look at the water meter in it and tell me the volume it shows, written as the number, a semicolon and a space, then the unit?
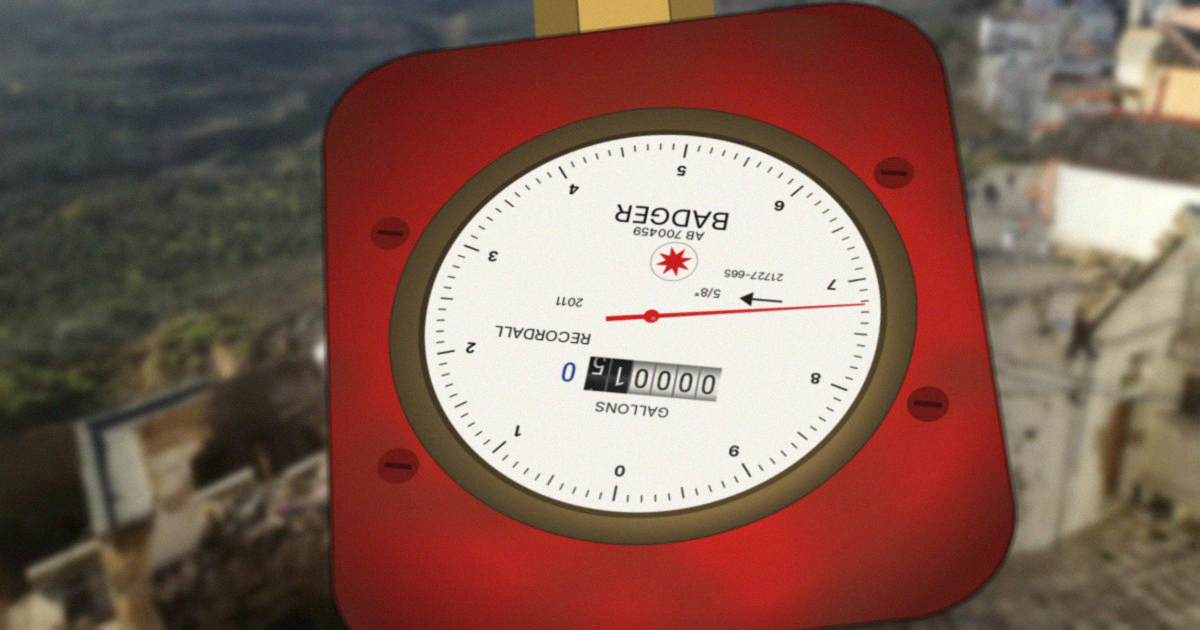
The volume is 147.2; gal
